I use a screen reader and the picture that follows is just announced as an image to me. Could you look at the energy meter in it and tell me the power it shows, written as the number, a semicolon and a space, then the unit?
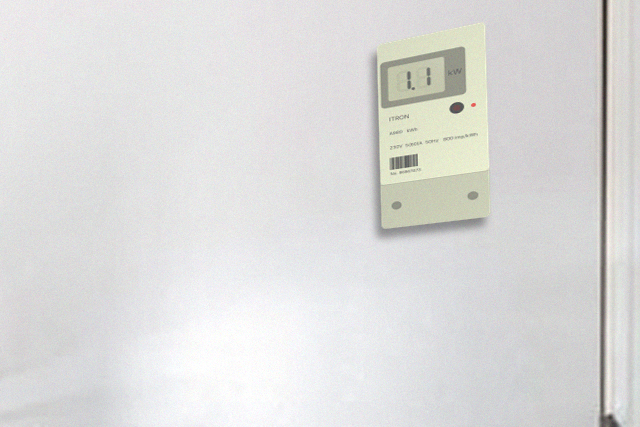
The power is 1.1; kW
